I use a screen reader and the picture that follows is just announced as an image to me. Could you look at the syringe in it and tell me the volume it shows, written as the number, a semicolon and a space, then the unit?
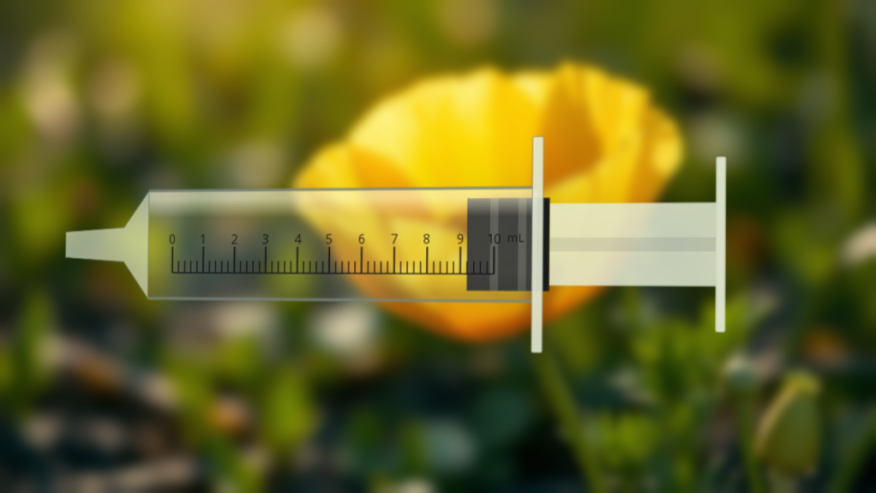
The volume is 9.2; mL
